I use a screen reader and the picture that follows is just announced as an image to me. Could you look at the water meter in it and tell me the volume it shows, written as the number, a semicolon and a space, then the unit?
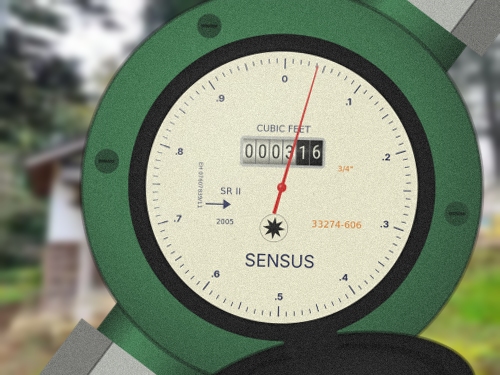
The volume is 316.04; ft³
